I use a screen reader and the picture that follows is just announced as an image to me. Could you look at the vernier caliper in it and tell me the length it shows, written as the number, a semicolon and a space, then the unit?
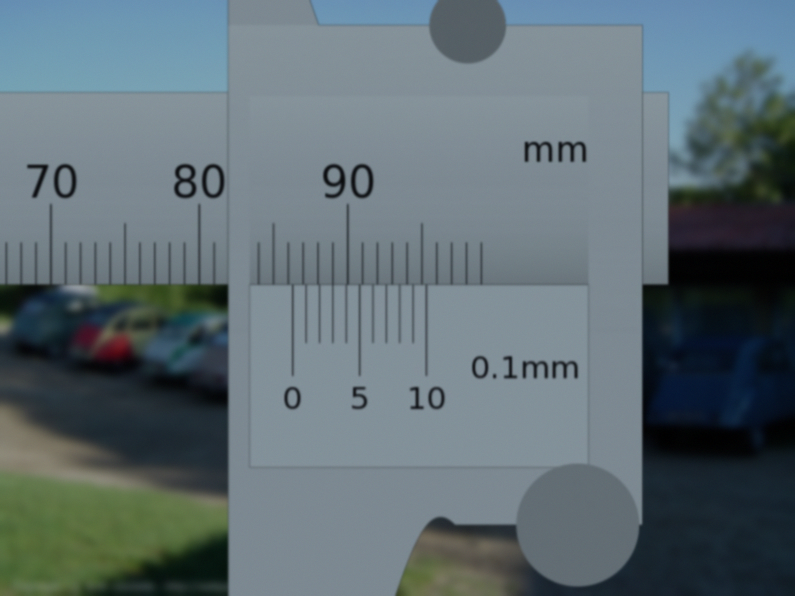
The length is 86.3; mm
